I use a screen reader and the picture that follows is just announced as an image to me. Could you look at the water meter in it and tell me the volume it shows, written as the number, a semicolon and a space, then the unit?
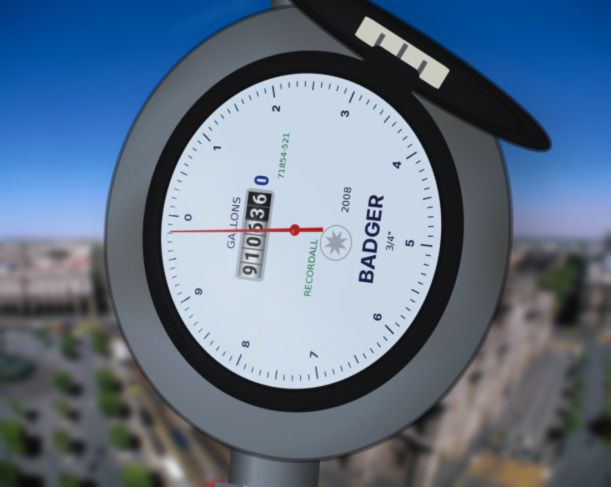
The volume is 9106359.8; gal
